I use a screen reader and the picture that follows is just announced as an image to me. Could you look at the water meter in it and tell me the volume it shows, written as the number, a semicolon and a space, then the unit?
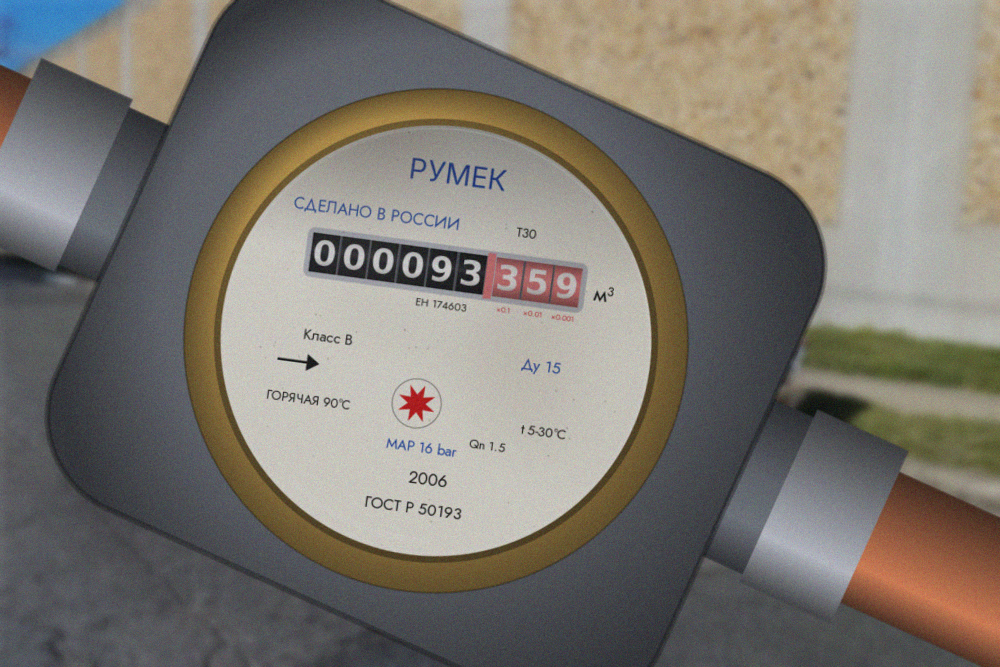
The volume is 93.359; m³
